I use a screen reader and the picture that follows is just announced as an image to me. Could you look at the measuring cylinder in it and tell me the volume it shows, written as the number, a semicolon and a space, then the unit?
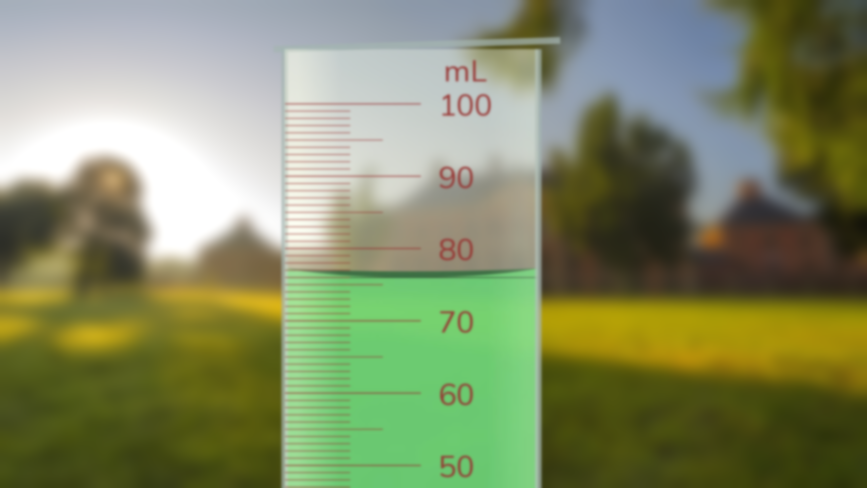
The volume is 76; mL
